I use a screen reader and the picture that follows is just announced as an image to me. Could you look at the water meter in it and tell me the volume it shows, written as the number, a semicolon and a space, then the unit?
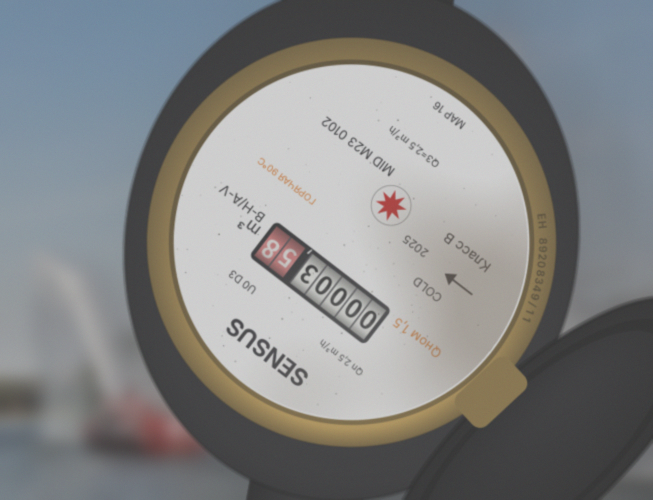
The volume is 3.58; m³
